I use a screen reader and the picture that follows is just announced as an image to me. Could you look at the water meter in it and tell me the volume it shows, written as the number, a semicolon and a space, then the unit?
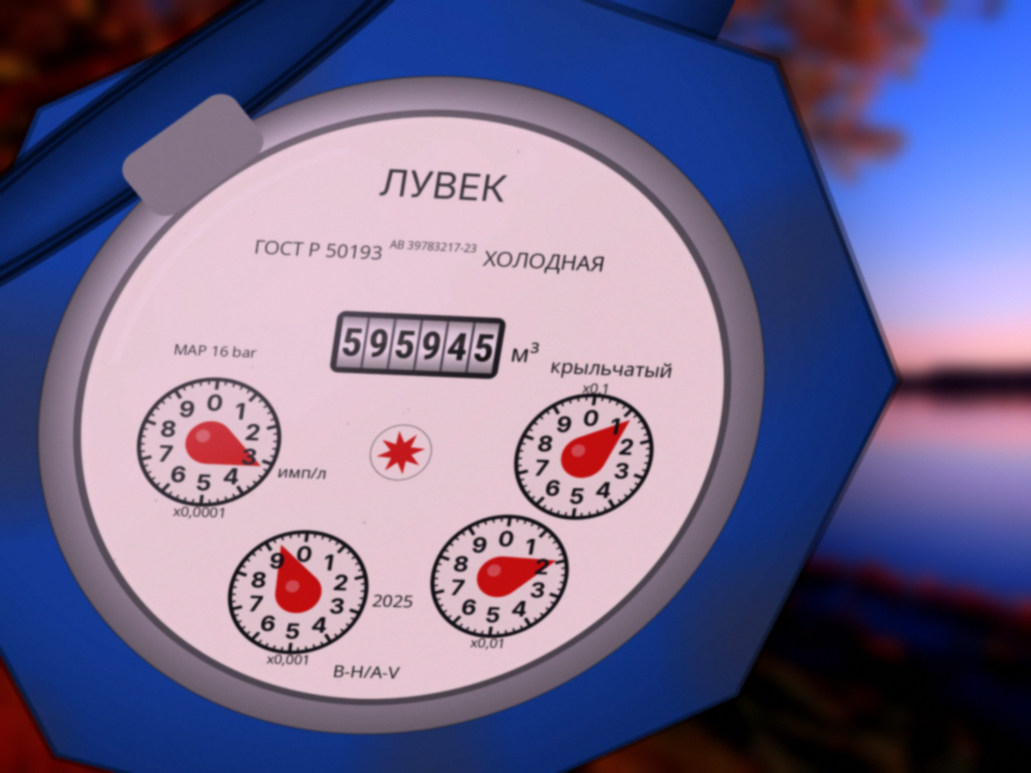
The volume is 595945.1193; m³
